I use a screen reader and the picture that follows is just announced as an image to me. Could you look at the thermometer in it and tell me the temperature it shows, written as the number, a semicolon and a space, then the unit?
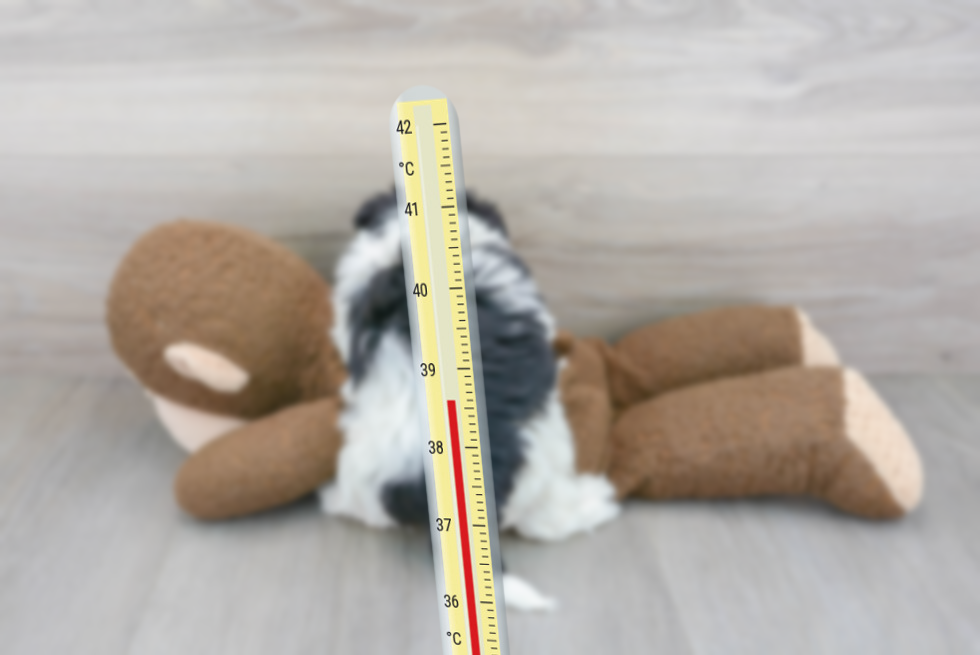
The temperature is 38.6; °C
